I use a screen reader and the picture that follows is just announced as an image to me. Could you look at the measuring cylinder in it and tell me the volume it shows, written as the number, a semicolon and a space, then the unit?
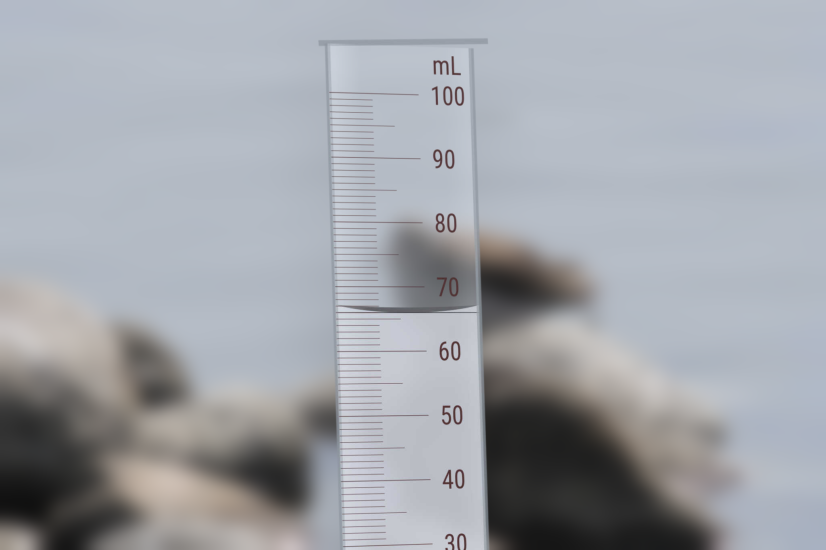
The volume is 66; mL
